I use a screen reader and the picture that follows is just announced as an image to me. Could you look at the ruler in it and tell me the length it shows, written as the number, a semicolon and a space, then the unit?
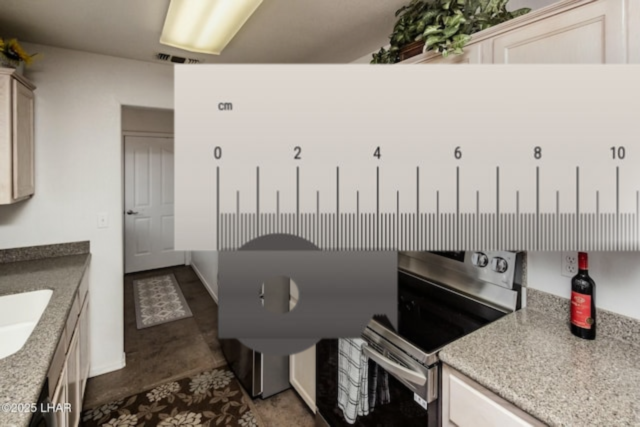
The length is 4.5; cm
